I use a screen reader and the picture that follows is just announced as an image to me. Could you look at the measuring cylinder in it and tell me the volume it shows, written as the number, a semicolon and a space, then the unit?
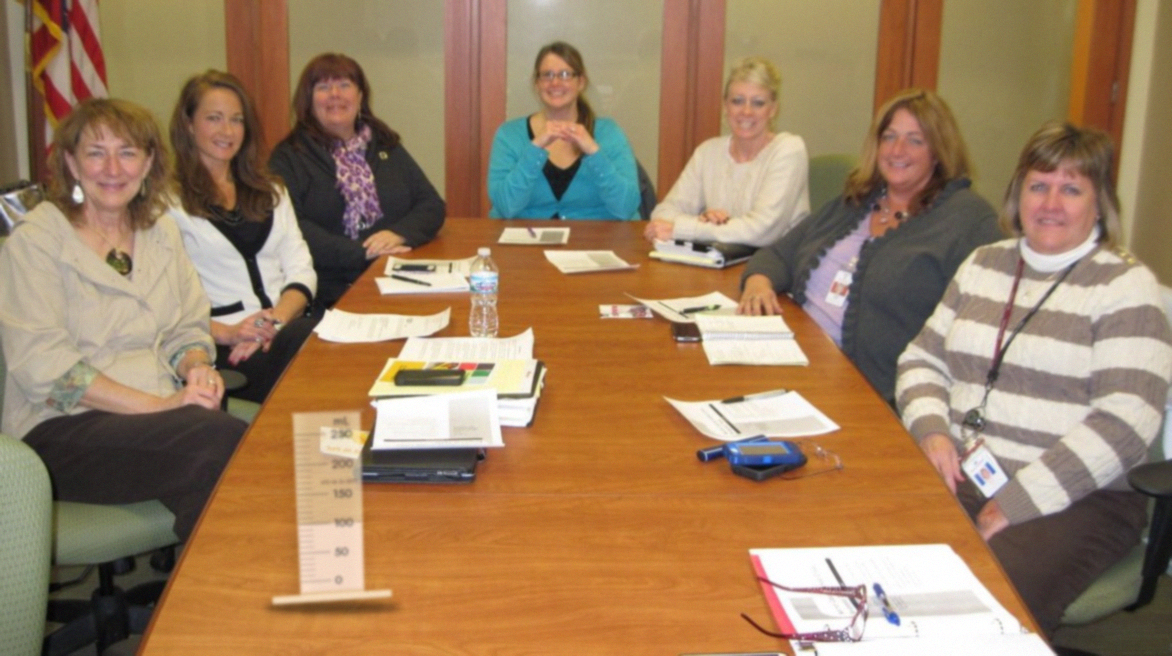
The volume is 100; mL
